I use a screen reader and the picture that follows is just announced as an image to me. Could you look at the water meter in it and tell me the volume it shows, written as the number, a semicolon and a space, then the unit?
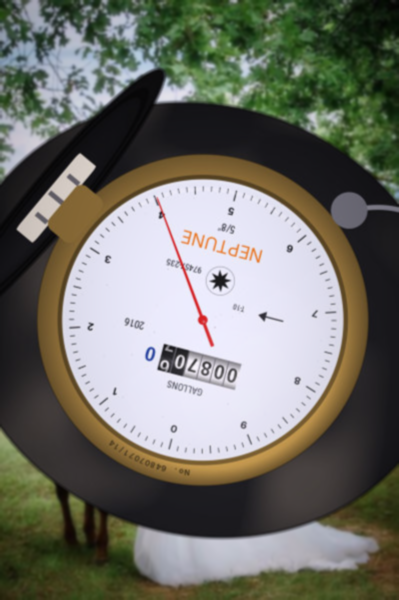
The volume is 87064.0; gal
